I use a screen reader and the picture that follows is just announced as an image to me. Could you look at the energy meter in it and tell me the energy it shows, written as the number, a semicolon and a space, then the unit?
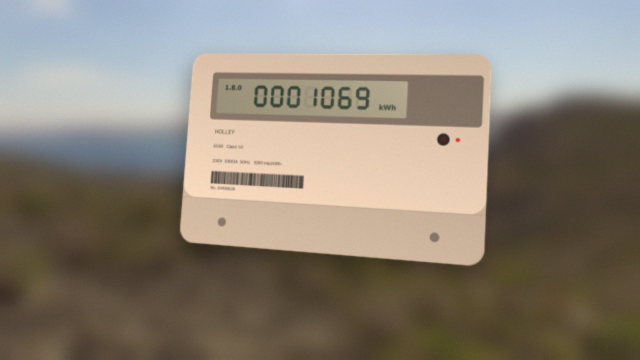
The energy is 1069; kWh
